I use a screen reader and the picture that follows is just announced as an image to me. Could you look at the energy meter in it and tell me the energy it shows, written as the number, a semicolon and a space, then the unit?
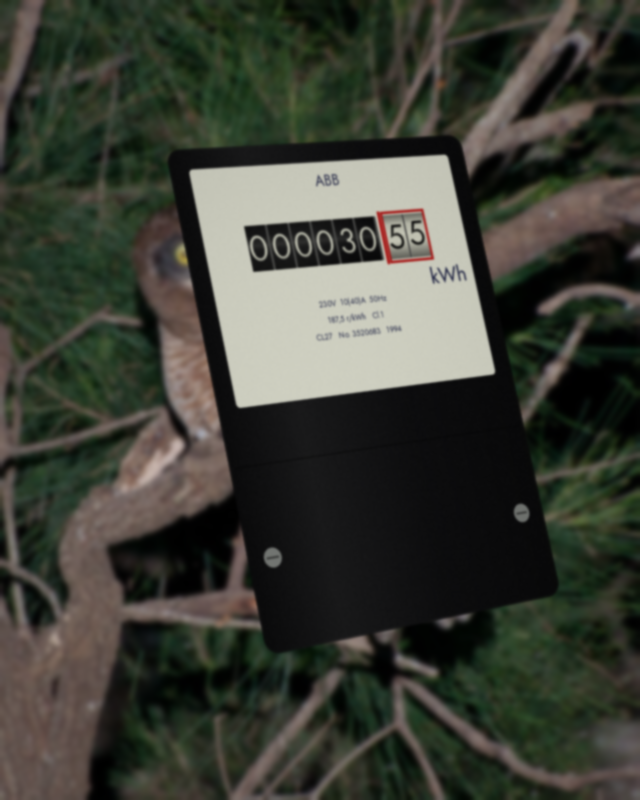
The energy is 30.55; kWh
